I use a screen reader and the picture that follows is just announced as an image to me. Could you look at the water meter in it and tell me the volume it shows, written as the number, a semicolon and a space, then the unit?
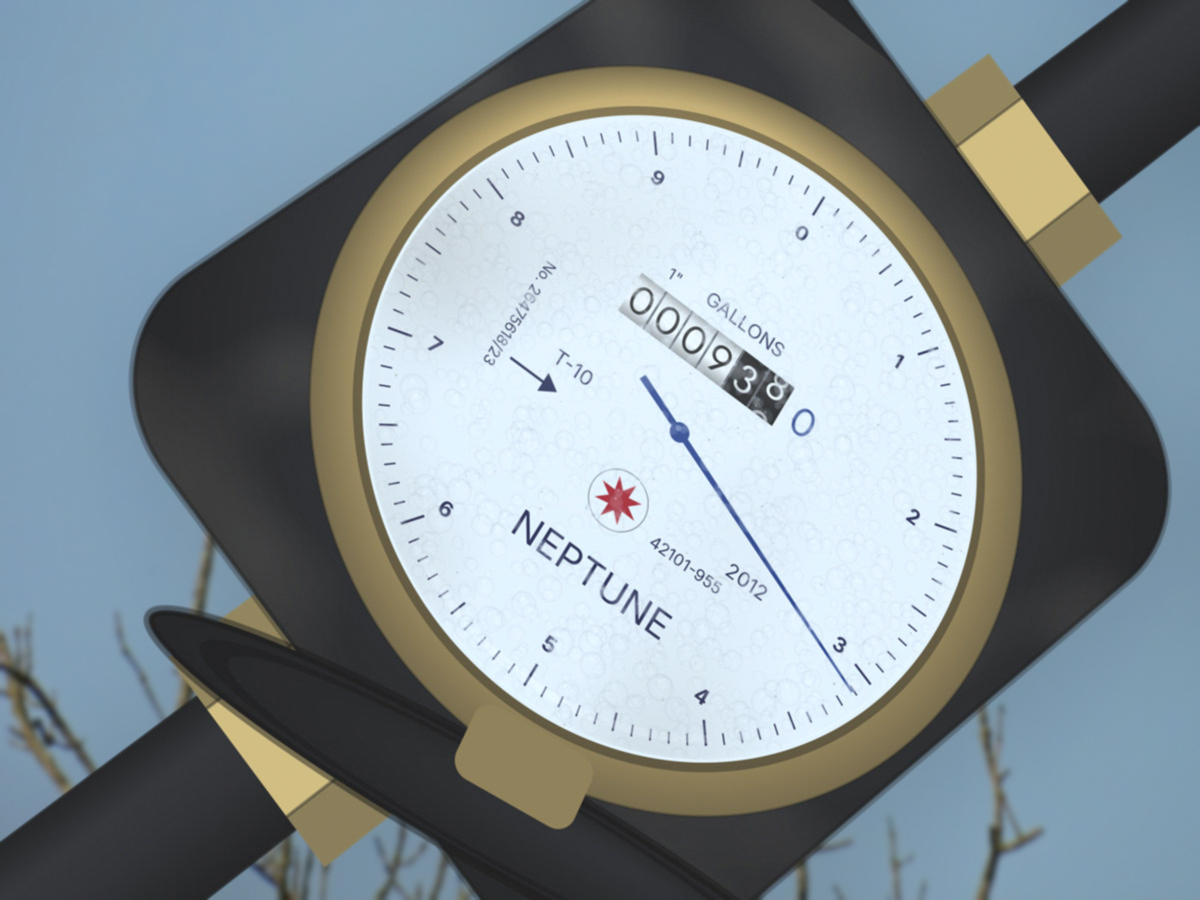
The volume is 9383.1; gal
